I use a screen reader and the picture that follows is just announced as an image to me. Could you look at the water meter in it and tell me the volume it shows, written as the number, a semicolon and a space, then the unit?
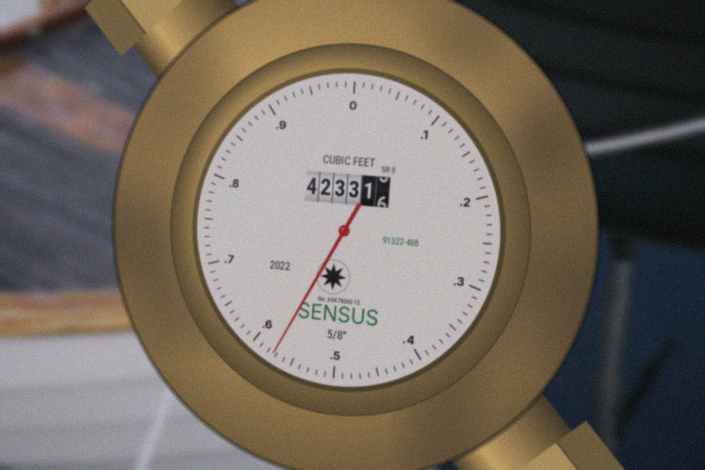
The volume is 423315.57; ft³
